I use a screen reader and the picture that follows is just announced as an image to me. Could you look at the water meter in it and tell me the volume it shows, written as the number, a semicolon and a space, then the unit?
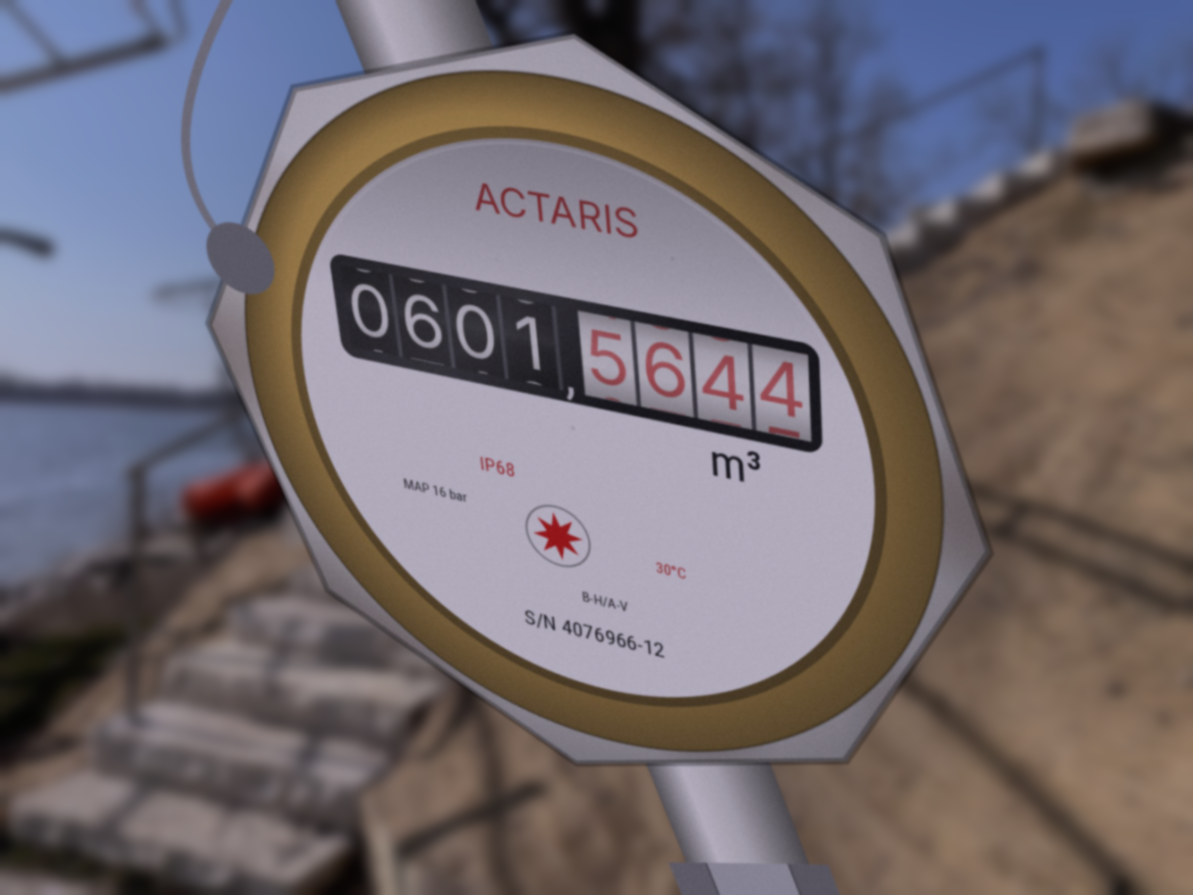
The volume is 601.5644; m³
